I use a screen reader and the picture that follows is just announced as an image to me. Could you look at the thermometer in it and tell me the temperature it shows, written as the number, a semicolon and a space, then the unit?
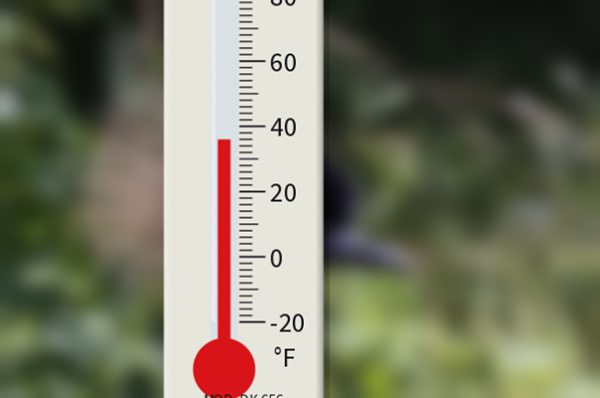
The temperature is 36; °F
